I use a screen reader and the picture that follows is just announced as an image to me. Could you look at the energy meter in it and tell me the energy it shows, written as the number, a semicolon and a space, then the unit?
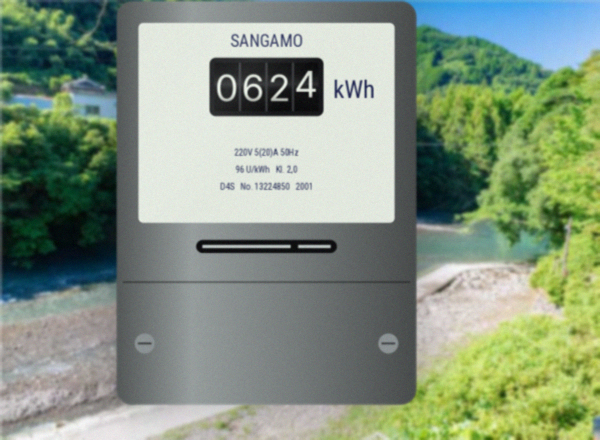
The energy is 624; kWh
